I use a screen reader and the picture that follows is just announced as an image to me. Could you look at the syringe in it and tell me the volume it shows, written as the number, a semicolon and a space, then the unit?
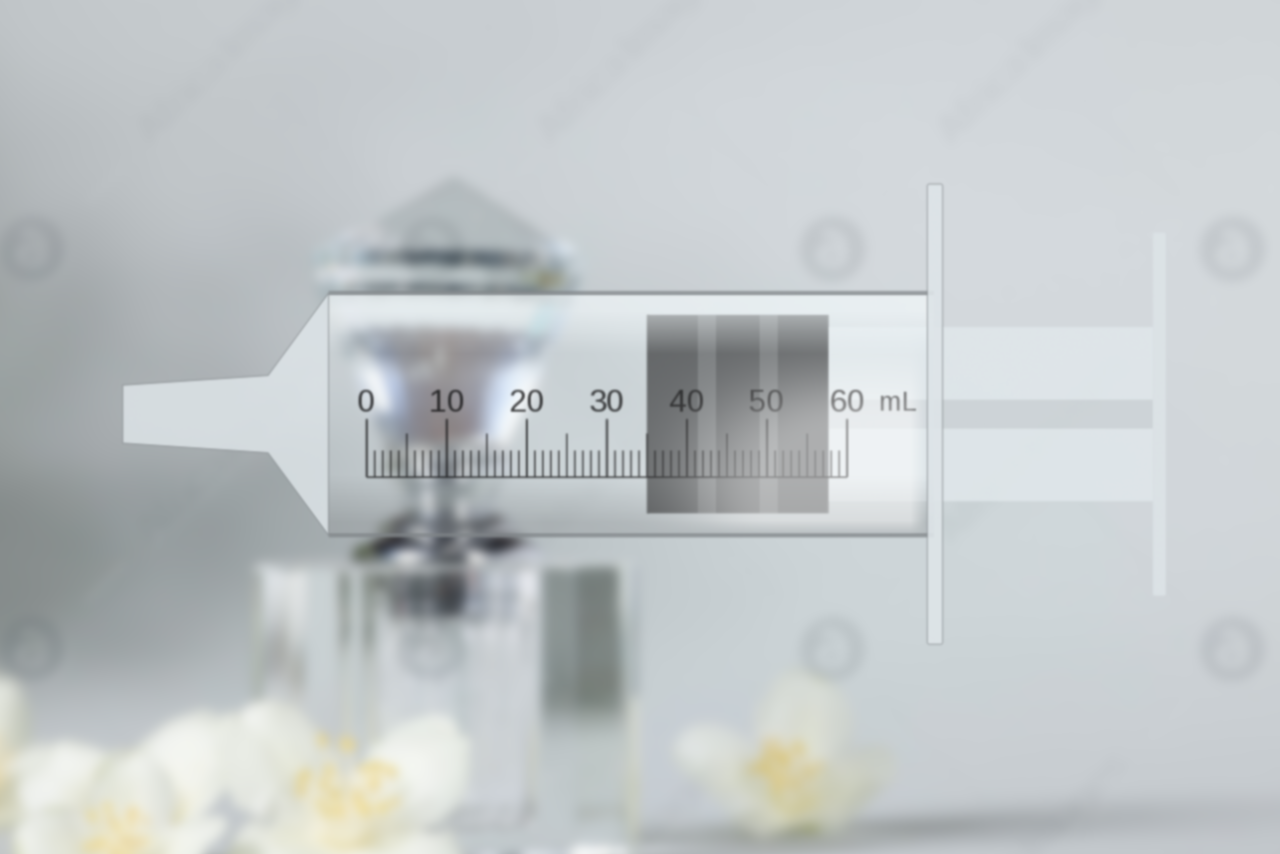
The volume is 35; mL
